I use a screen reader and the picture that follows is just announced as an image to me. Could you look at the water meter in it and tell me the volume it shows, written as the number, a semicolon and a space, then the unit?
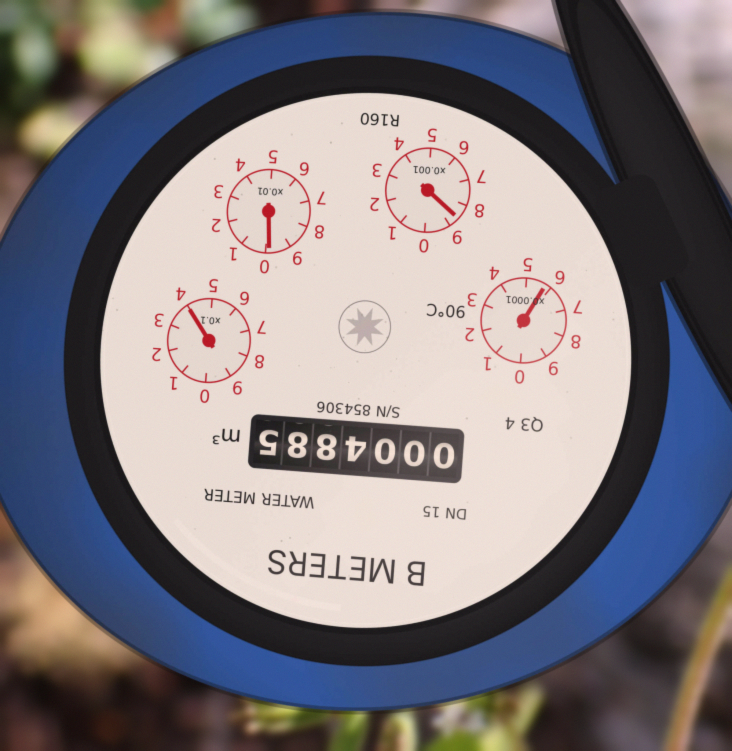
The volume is 4885.3985; m³
